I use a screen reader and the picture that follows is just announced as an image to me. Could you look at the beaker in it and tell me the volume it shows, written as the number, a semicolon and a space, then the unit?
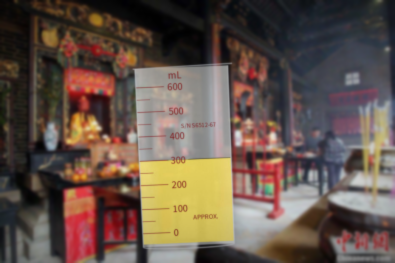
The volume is 300; mL
